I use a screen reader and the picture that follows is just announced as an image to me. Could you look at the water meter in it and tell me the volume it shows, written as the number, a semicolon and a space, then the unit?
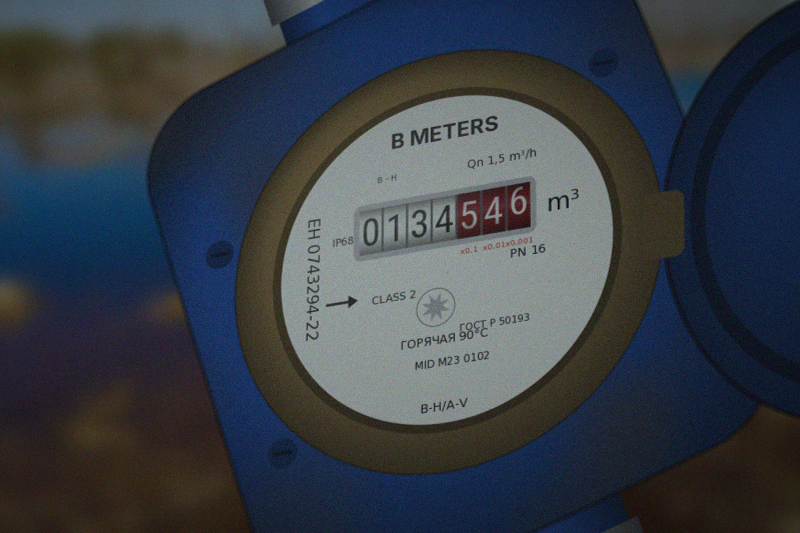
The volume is 134.546; m³
